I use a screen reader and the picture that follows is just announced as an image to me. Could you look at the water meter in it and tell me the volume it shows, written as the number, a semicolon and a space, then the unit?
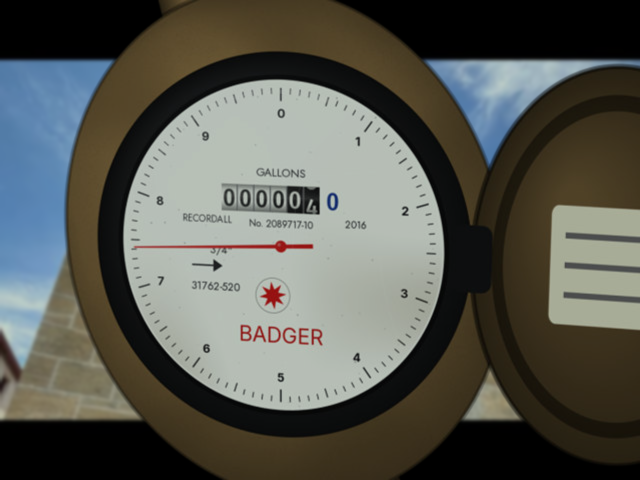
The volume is 37.4; gal
